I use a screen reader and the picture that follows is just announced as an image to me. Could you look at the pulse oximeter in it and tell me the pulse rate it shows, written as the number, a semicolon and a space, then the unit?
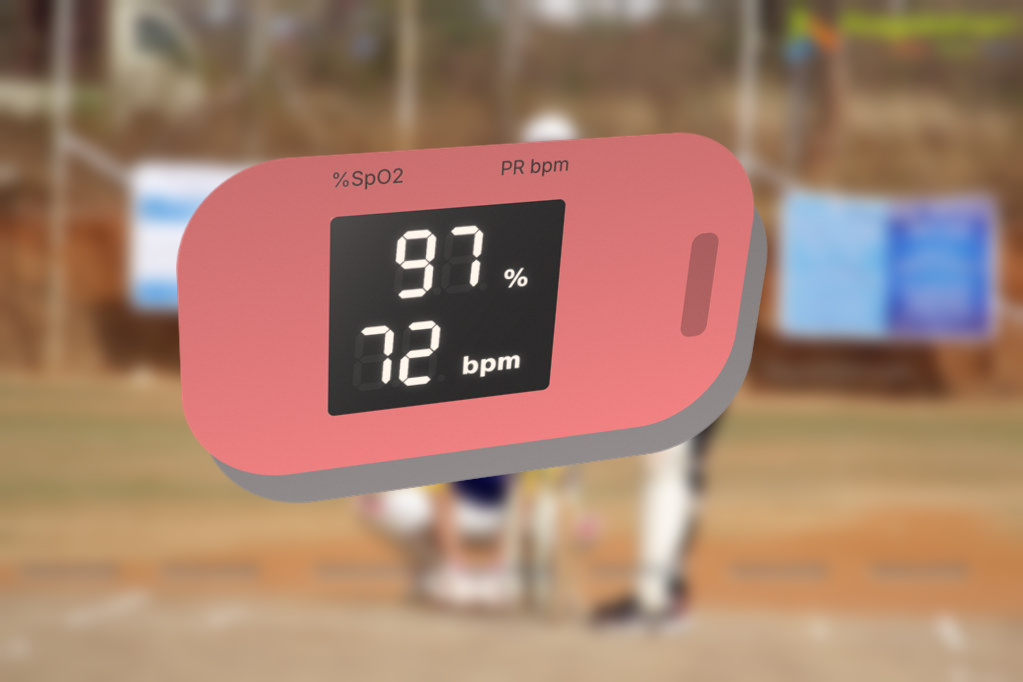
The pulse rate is 72; bpm
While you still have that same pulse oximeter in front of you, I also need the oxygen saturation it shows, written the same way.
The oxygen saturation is 97; %
